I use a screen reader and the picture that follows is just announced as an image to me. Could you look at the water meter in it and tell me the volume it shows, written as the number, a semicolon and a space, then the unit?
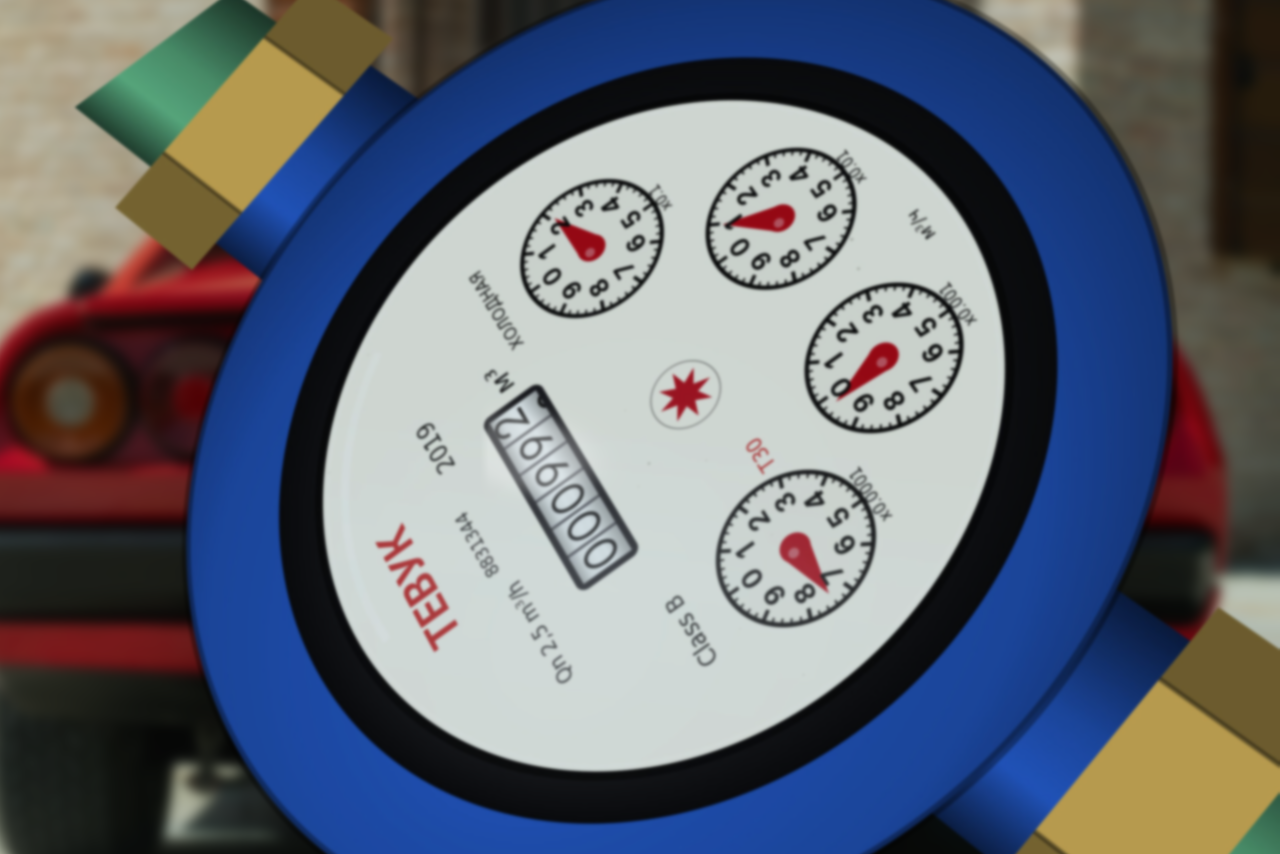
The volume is 992.2097; m³
